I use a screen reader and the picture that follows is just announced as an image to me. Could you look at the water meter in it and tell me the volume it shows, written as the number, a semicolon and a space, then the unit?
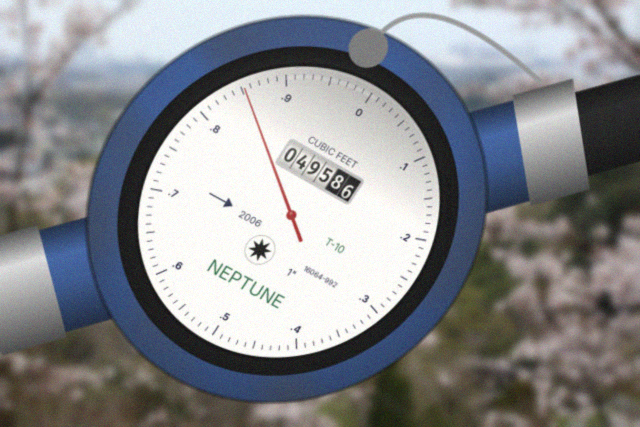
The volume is 49585.85; ft³
